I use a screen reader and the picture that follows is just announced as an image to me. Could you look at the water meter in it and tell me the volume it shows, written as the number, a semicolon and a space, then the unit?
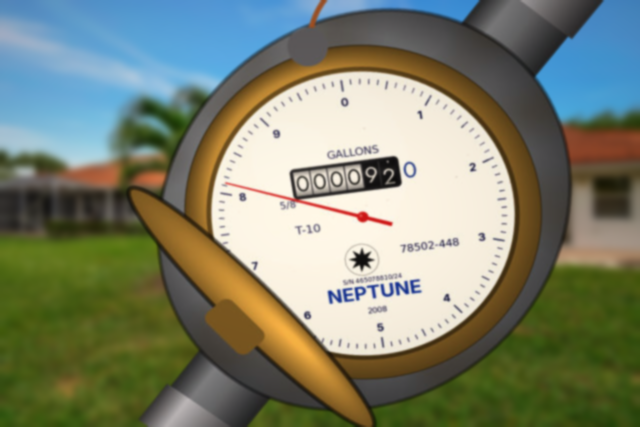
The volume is 918.1; gal
